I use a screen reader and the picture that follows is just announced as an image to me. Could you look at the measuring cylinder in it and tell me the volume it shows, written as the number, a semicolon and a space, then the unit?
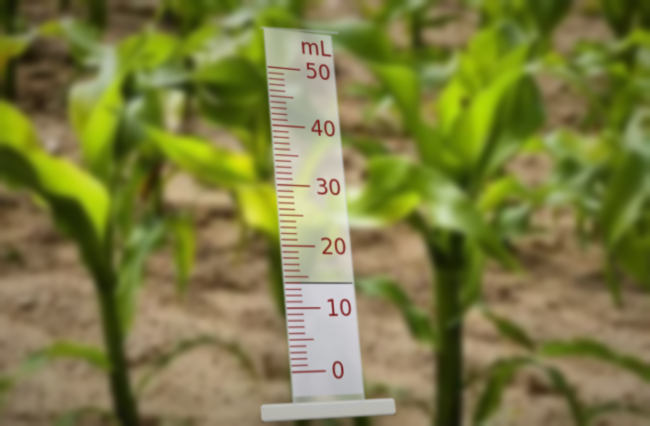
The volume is 14; mL
